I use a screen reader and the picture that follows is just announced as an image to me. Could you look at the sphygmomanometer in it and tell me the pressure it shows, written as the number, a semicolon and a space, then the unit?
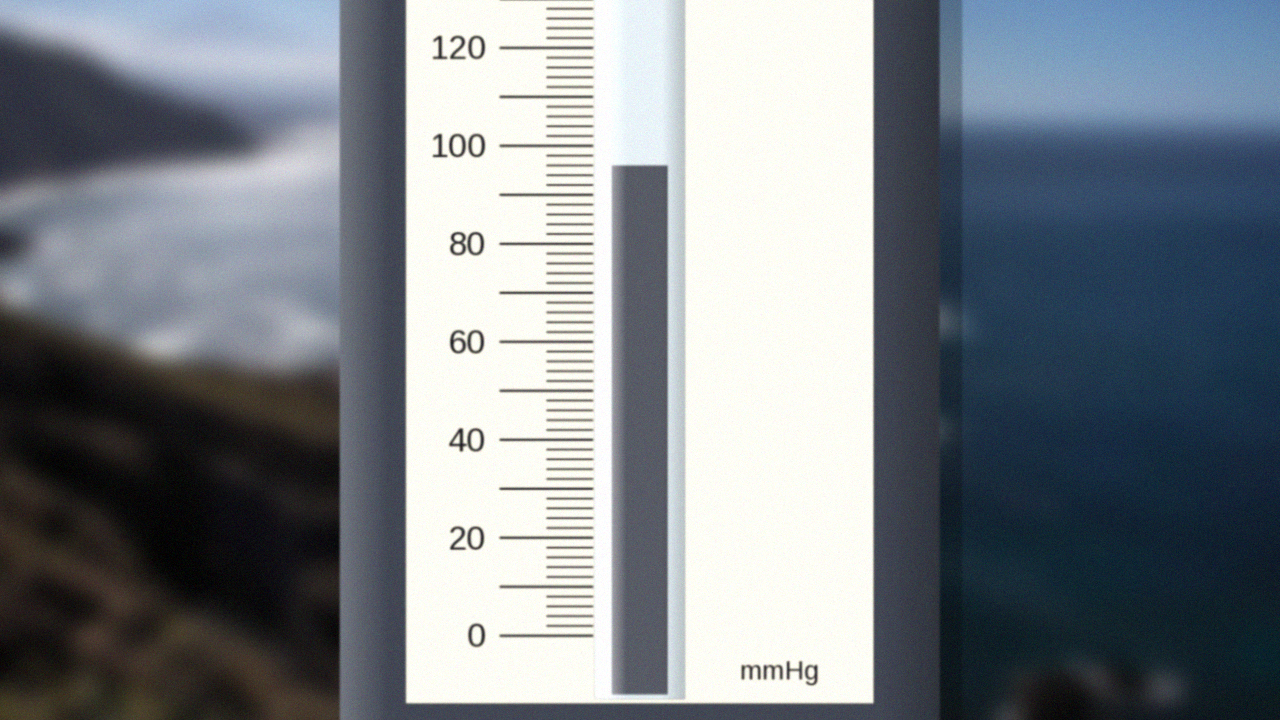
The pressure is 96; mmHg
